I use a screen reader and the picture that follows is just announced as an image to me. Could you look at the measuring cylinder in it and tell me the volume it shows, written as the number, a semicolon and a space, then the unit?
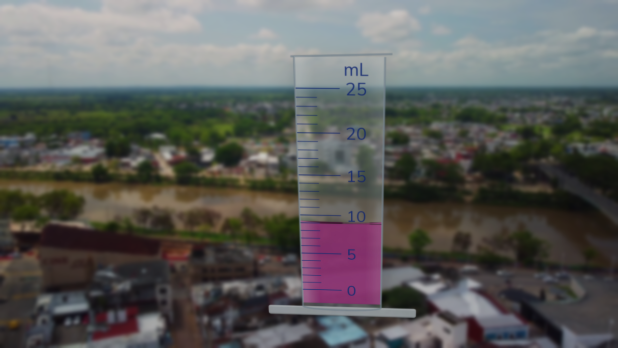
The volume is 9; mL
